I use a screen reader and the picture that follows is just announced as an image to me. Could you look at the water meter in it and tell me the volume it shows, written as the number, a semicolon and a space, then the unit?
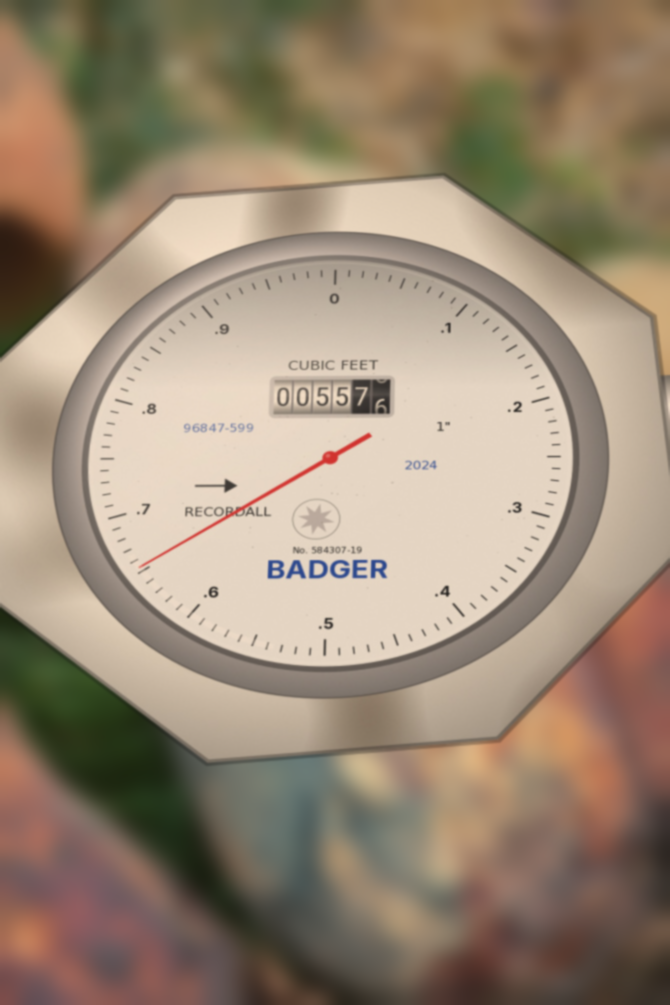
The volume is 5575.65; ft³
